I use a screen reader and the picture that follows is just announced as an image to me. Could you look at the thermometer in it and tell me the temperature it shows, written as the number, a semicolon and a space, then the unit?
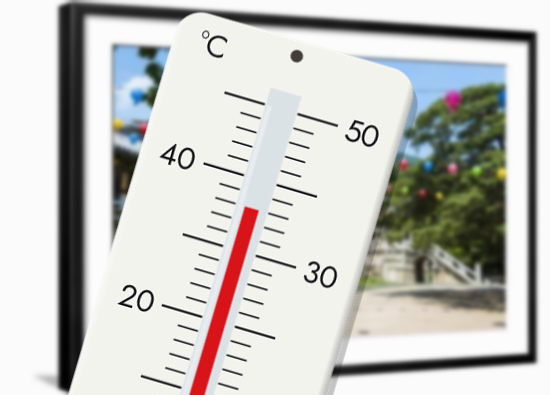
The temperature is 36; °C
